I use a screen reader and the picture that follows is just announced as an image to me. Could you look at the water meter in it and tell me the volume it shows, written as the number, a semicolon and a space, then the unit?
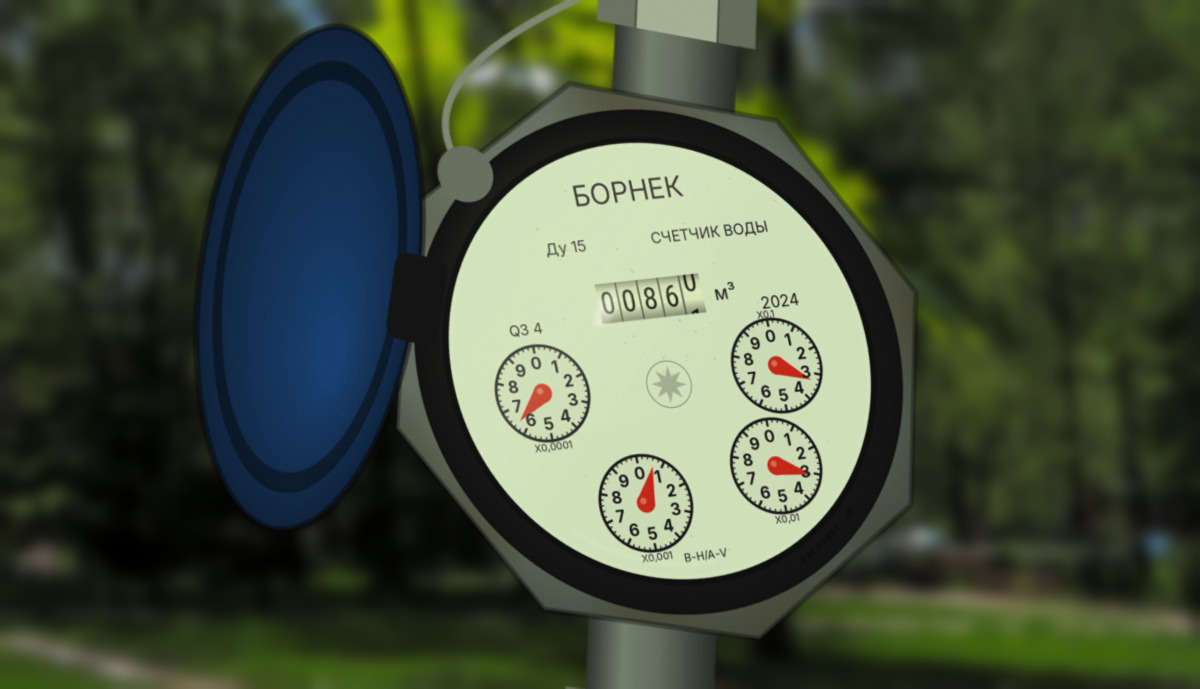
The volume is 860.3306; m³
